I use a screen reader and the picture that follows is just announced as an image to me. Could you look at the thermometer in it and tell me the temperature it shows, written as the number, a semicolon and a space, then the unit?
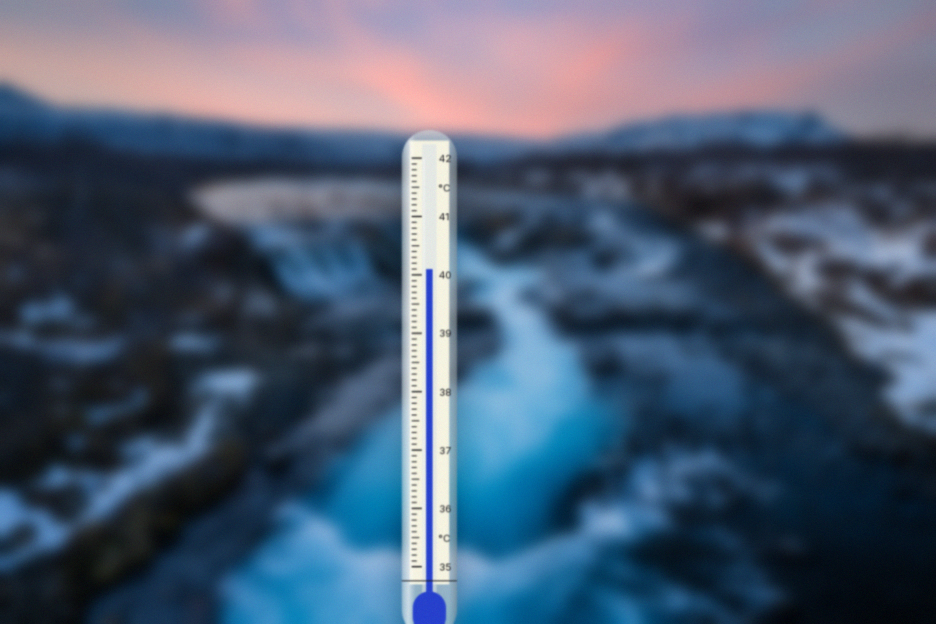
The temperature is 40.1; °C
